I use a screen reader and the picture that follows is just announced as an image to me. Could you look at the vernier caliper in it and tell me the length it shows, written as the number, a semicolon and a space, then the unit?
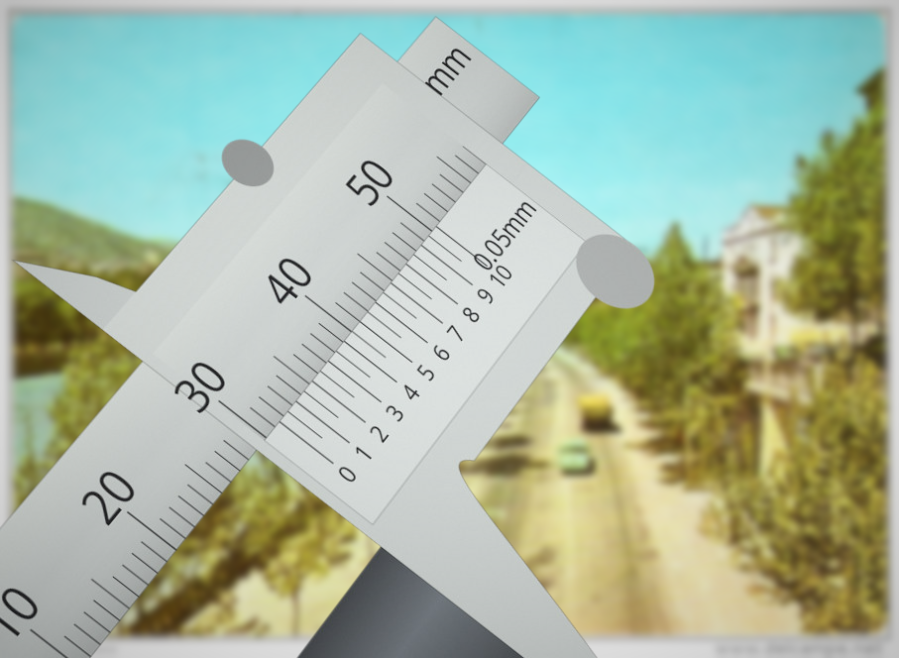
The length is 31.5; mm
